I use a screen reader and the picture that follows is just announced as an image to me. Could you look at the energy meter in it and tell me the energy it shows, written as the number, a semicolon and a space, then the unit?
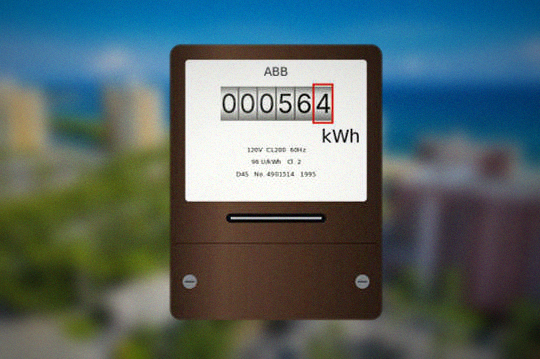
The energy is 56.4; kWh
